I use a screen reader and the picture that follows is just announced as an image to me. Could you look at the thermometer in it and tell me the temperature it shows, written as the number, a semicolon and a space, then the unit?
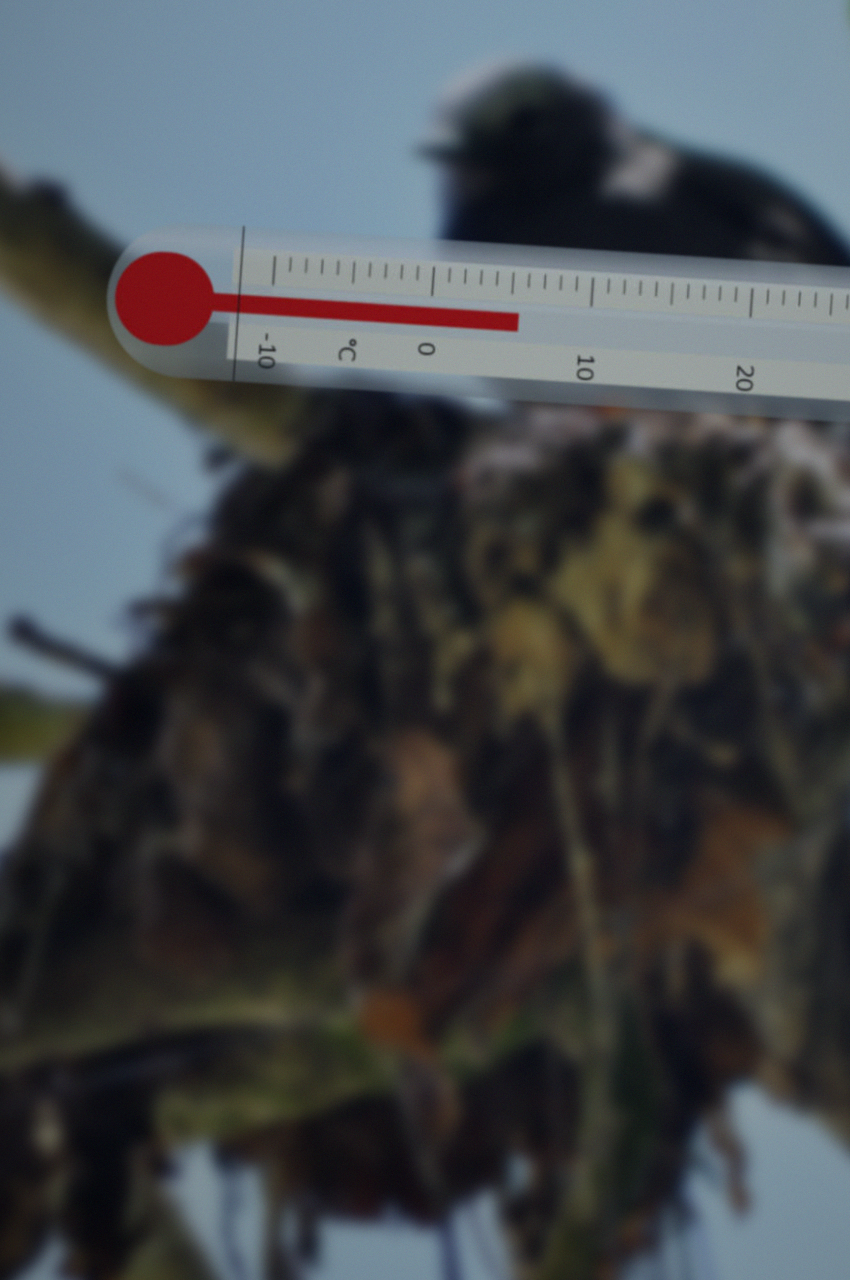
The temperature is 5.5; °C
